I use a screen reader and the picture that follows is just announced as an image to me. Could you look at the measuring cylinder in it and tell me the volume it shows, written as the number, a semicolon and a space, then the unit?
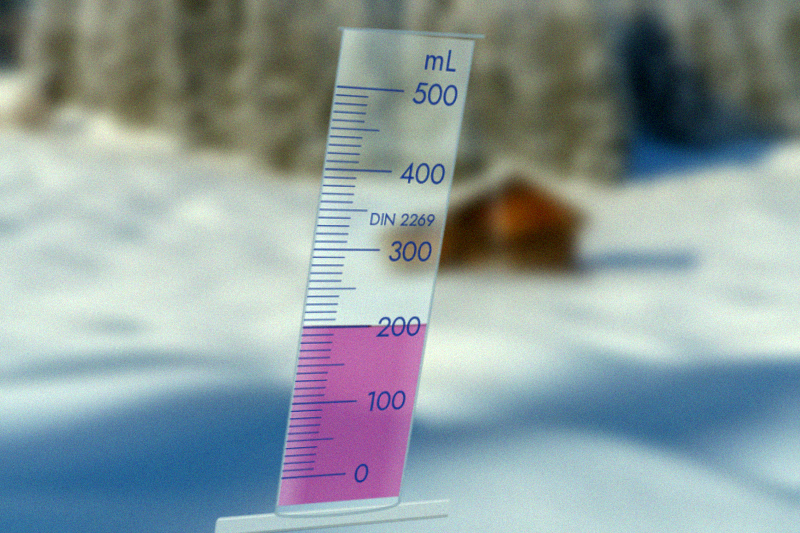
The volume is 200; mL
